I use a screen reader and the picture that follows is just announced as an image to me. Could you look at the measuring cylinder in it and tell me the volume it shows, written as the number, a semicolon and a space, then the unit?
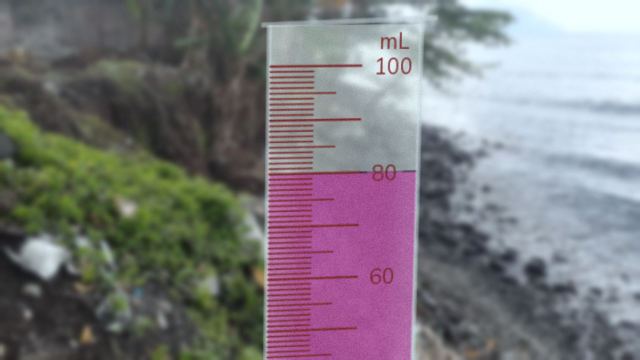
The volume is 80; mL
